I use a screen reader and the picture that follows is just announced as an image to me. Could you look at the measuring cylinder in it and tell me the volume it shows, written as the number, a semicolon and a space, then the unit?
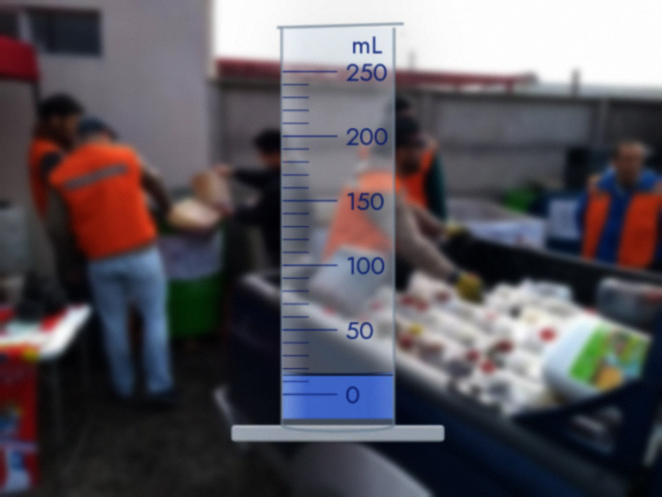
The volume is 15; mL
